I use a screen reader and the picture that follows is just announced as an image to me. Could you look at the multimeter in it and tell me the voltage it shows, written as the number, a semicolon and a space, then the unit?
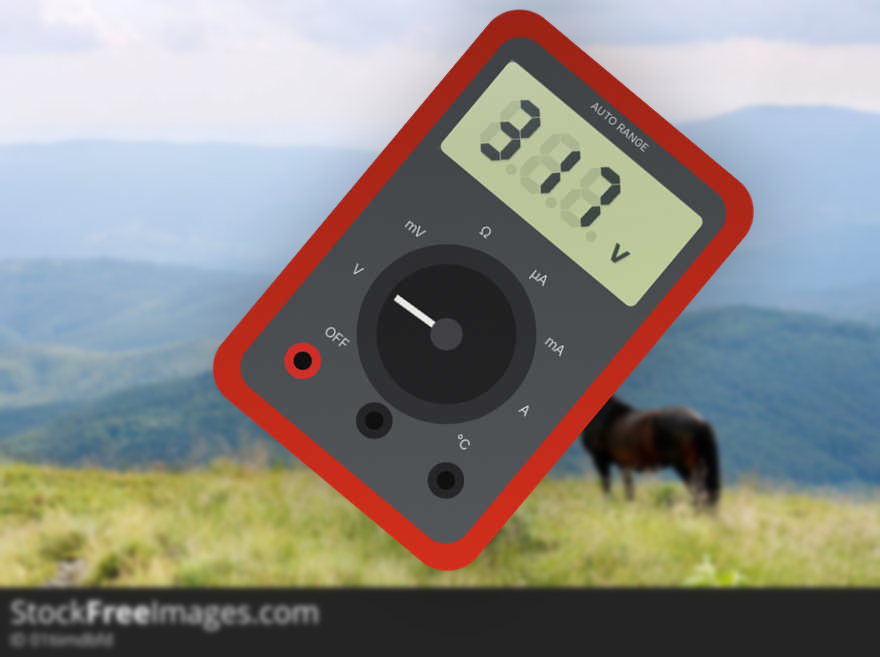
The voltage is 317; V
